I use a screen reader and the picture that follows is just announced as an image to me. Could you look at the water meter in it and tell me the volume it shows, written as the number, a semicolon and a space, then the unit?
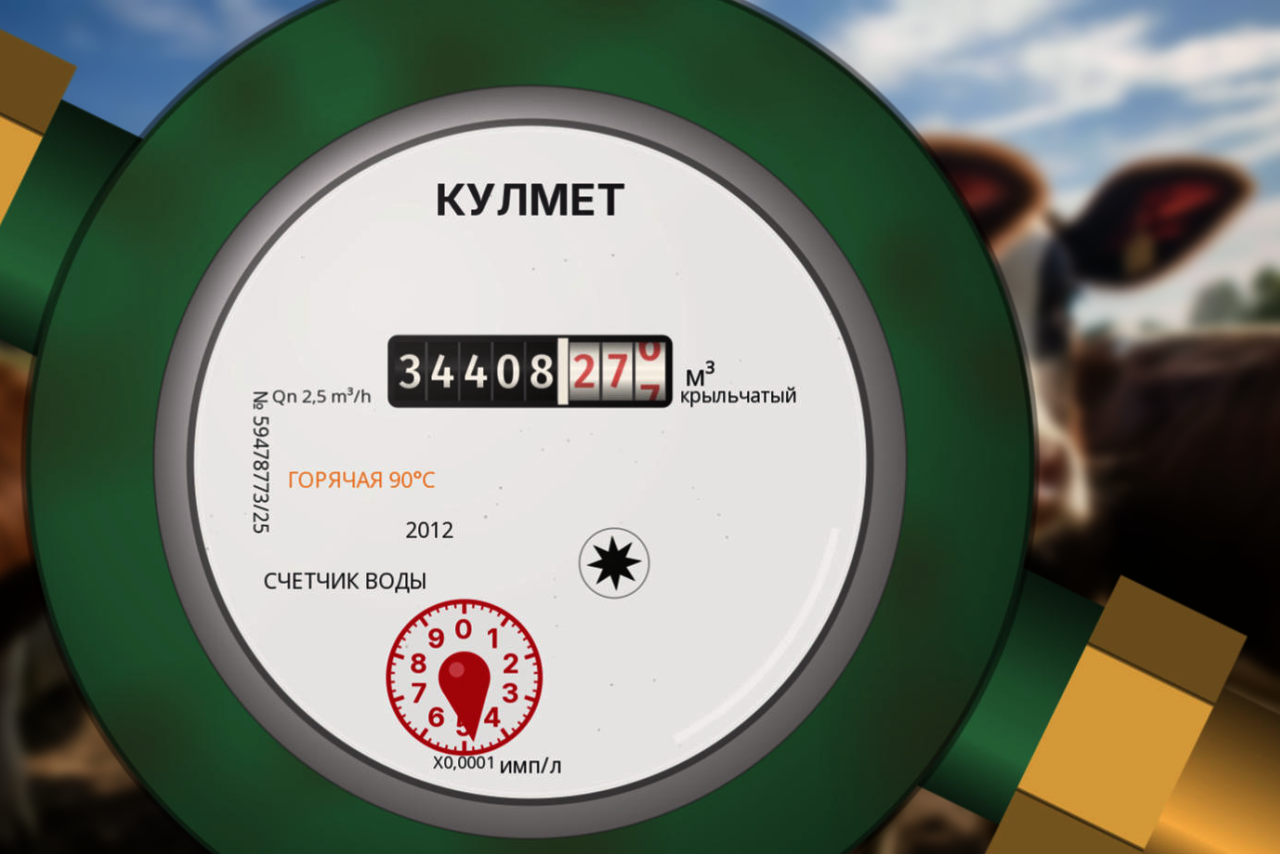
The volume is 34408.2764; m³
